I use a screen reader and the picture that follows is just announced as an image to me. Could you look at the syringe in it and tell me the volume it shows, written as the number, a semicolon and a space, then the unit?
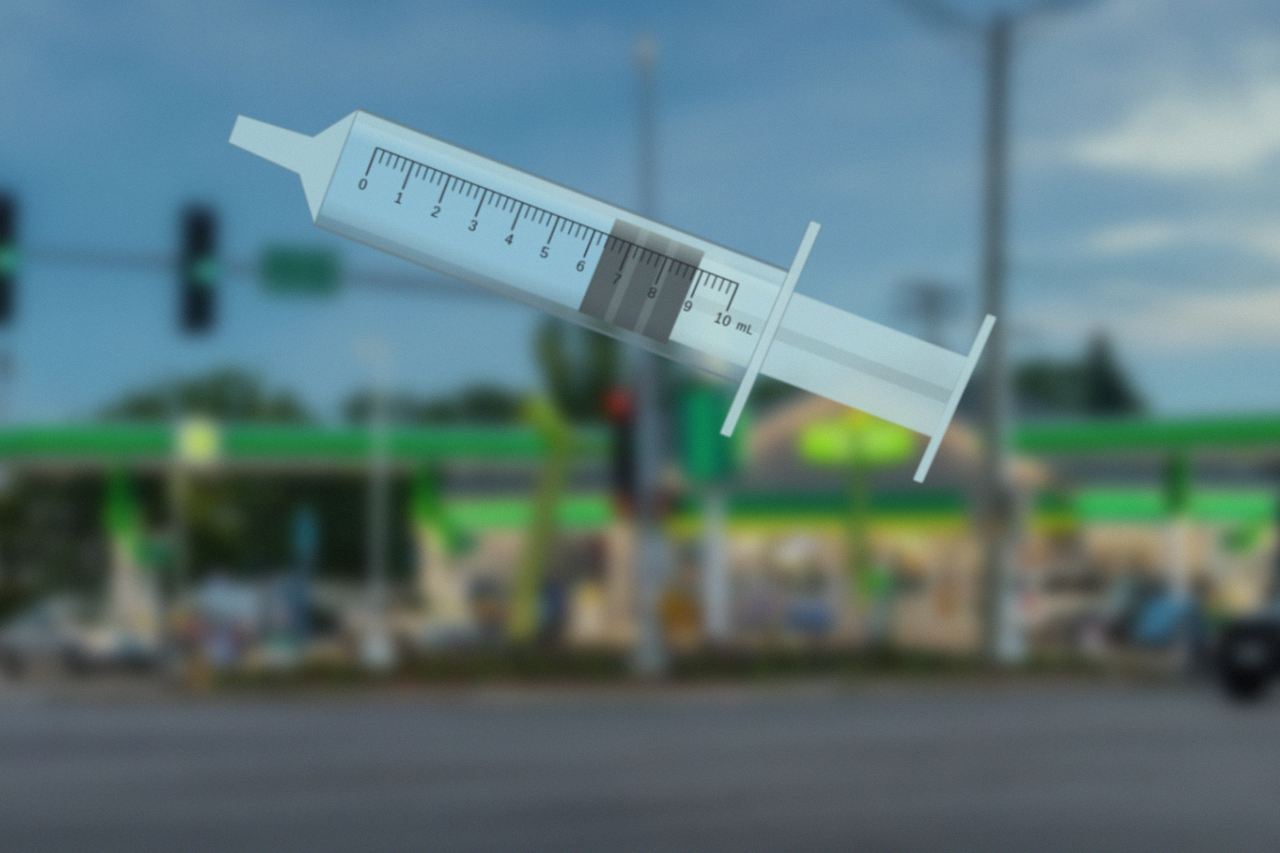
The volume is 6.4; mL
